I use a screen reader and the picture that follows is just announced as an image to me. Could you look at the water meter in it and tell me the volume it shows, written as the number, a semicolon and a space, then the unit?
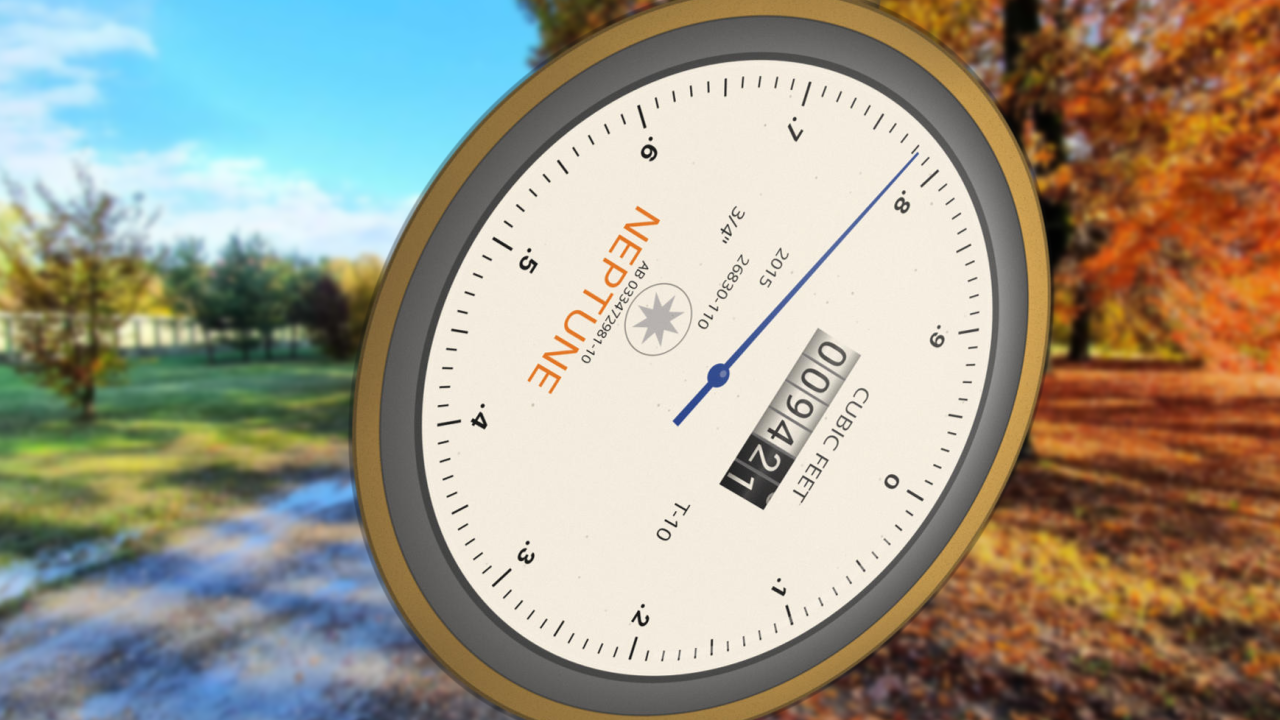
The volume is 9420.78; ft³
